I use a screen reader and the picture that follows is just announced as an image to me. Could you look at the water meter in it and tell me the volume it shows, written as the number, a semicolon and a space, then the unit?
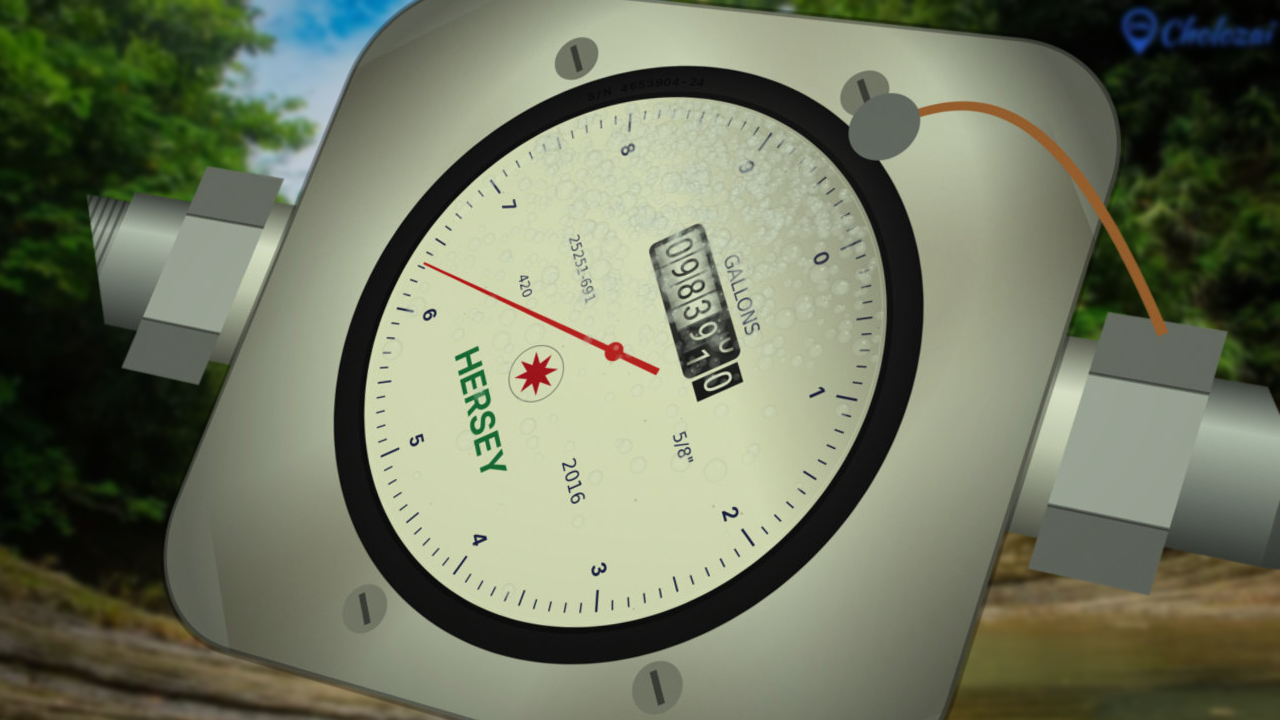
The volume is 983906.3; gal
